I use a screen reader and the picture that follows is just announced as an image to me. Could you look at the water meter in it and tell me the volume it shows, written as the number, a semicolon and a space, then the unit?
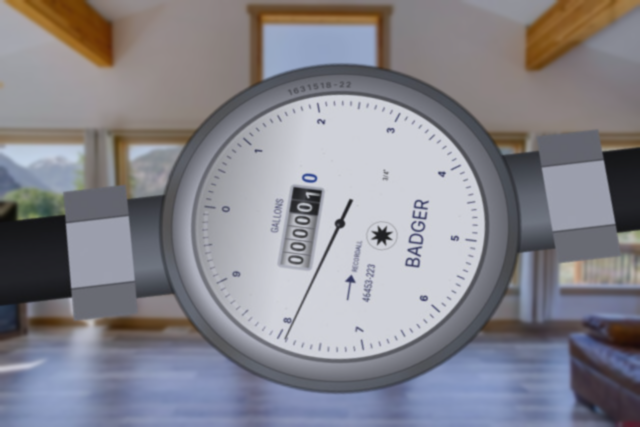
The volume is 7.9; gal
